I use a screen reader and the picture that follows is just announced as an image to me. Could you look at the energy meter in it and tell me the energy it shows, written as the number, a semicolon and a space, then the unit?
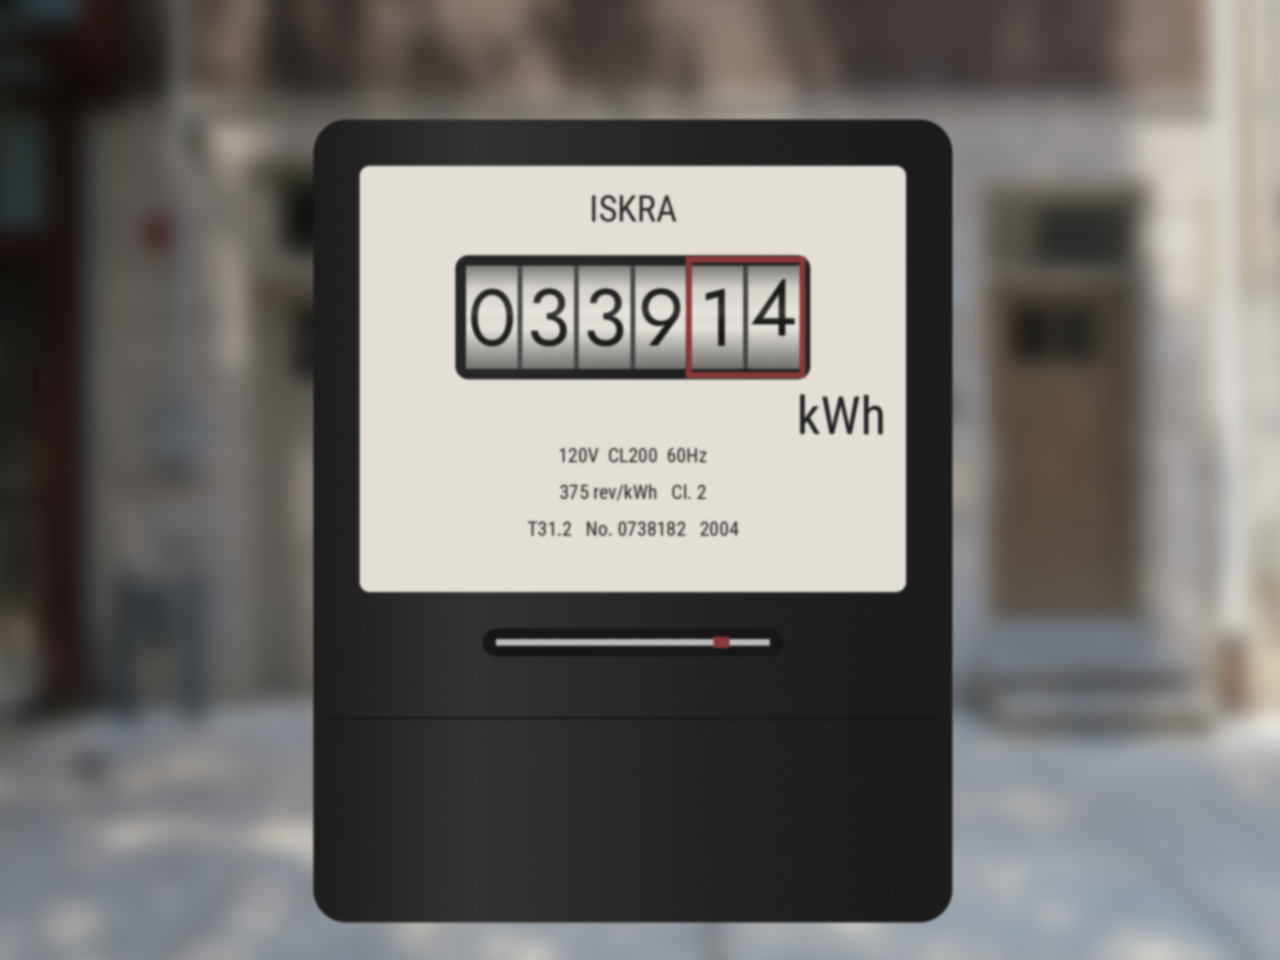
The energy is 339.14; kWh
